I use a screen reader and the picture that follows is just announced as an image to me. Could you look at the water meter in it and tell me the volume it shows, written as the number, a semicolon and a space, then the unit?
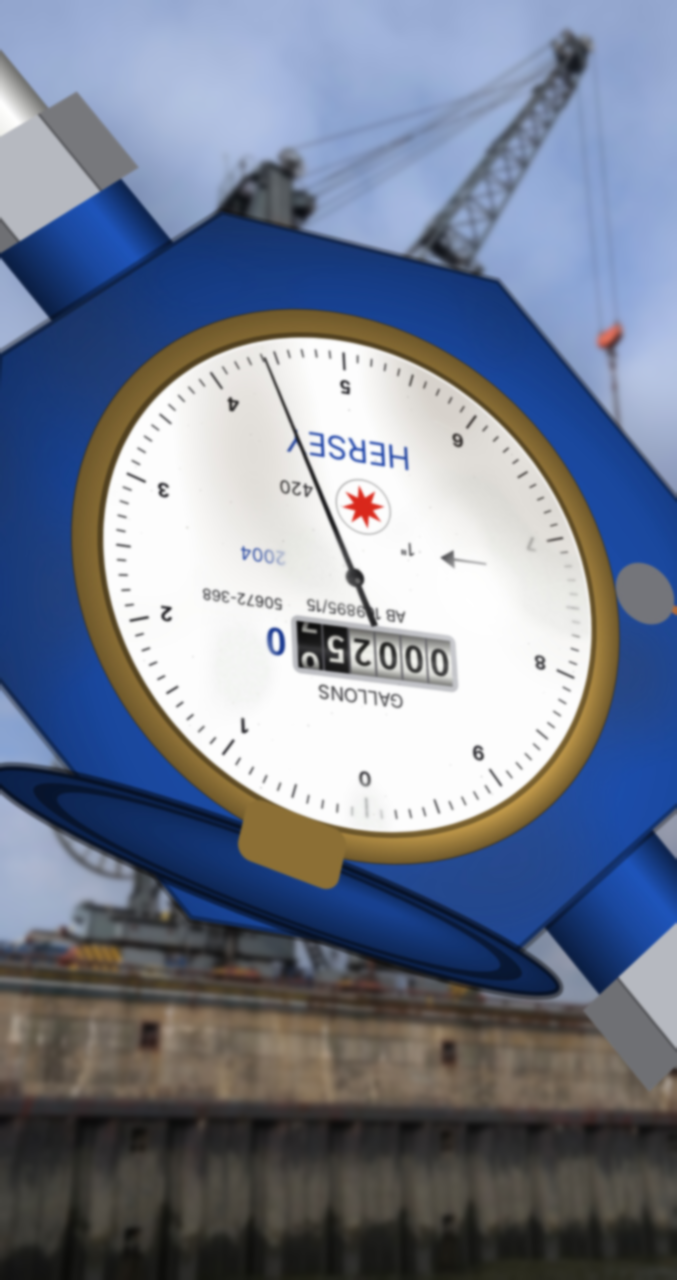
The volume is 2564.4; gal
